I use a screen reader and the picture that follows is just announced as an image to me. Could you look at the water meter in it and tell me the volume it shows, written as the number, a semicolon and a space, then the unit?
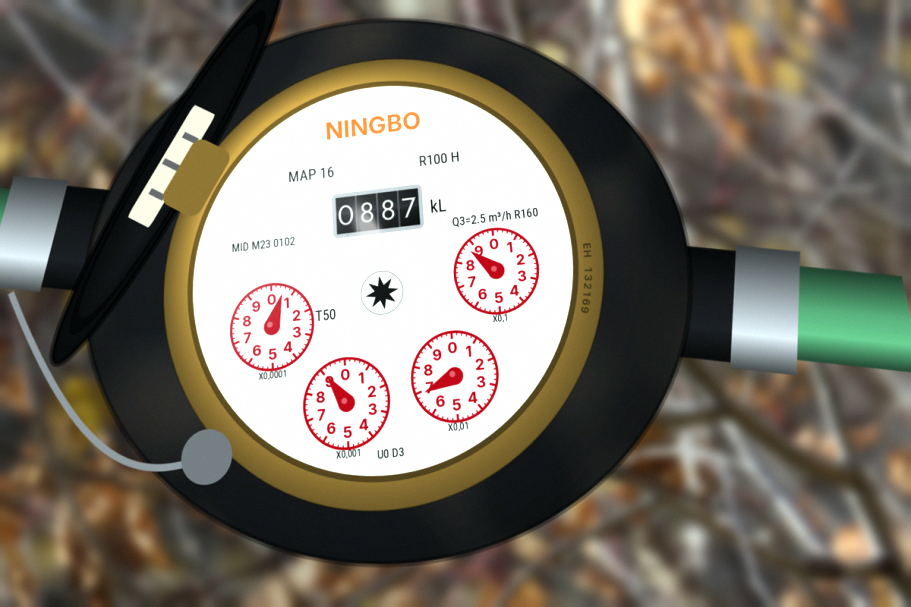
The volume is 887.8690; kL
